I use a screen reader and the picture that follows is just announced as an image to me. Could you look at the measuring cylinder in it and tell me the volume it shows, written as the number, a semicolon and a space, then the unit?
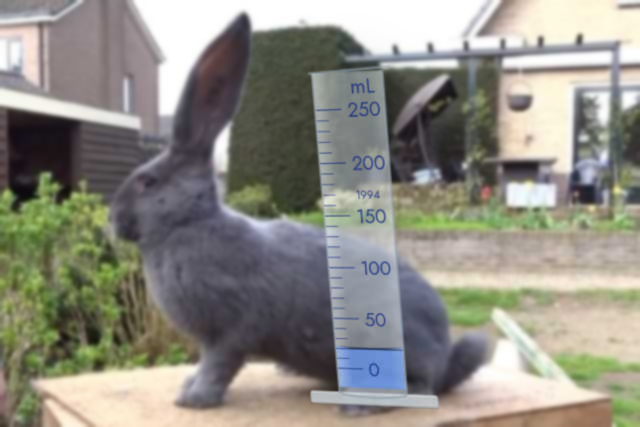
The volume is 20; mL
